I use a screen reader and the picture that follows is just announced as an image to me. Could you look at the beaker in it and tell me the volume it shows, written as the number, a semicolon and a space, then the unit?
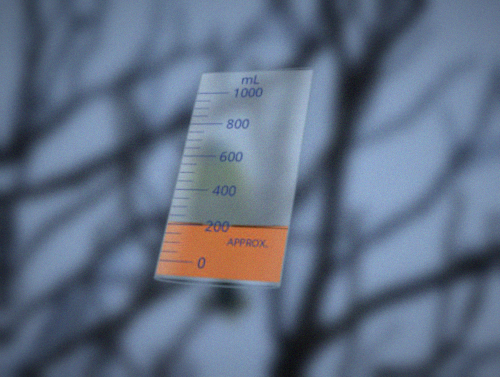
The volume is 200; mL
